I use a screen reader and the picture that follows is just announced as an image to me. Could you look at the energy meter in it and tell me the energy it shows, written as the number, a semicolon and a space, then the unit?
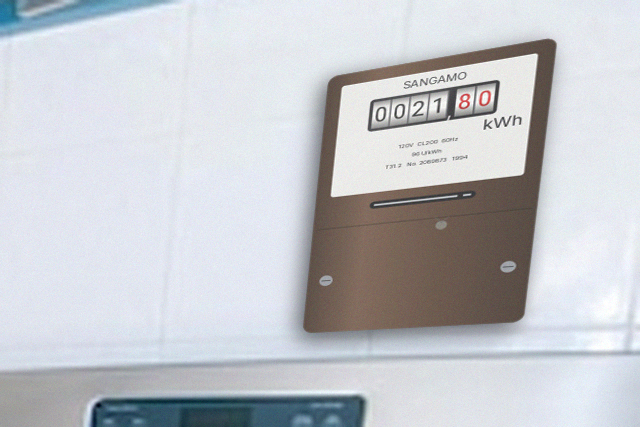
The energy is 21.80; kWh
